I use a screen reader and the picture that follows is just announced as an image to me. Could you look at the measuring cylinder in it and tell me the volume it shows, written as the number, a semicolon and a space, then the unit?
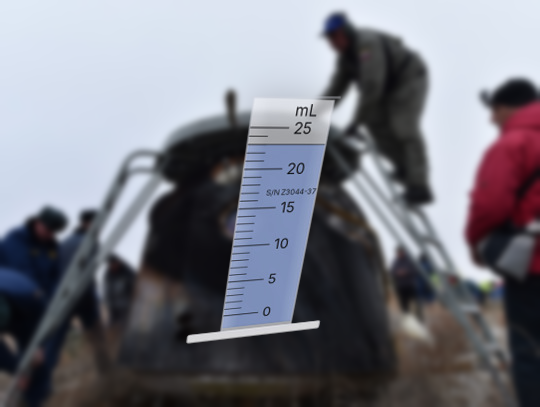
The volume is 23; mL
